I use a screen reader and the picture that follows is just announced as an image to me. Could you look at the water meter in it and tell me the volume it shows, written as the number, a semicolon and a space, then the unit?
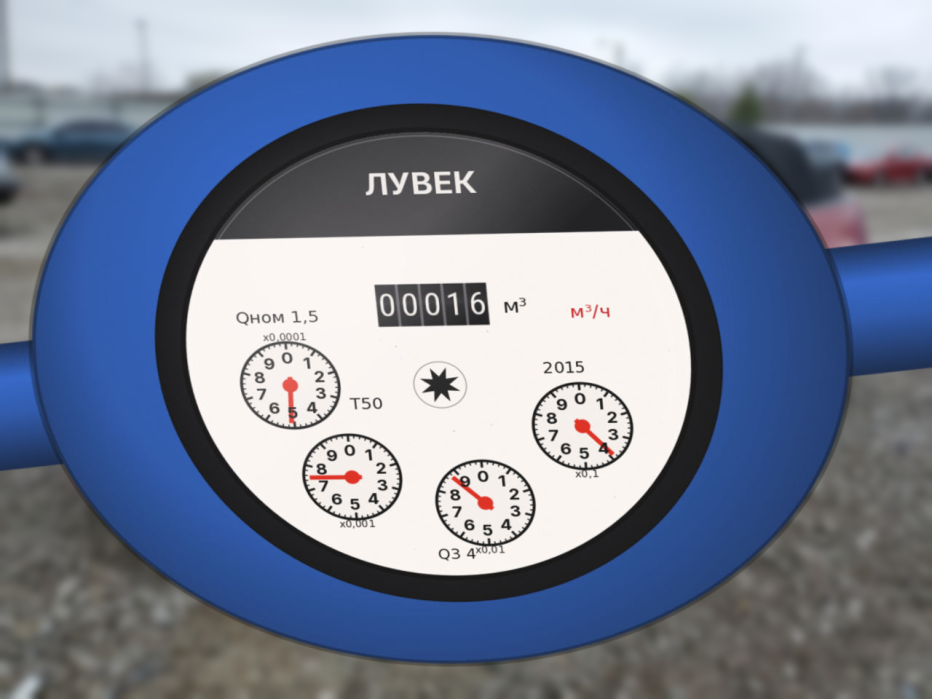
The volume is 16.3875; m³
